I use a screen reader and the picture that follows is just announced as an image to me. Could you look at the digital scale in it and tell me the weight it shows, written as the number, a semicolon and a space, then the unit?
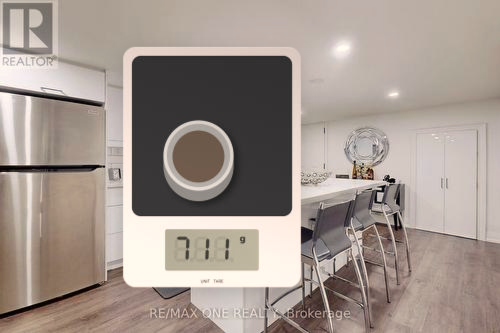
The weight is 711; g
